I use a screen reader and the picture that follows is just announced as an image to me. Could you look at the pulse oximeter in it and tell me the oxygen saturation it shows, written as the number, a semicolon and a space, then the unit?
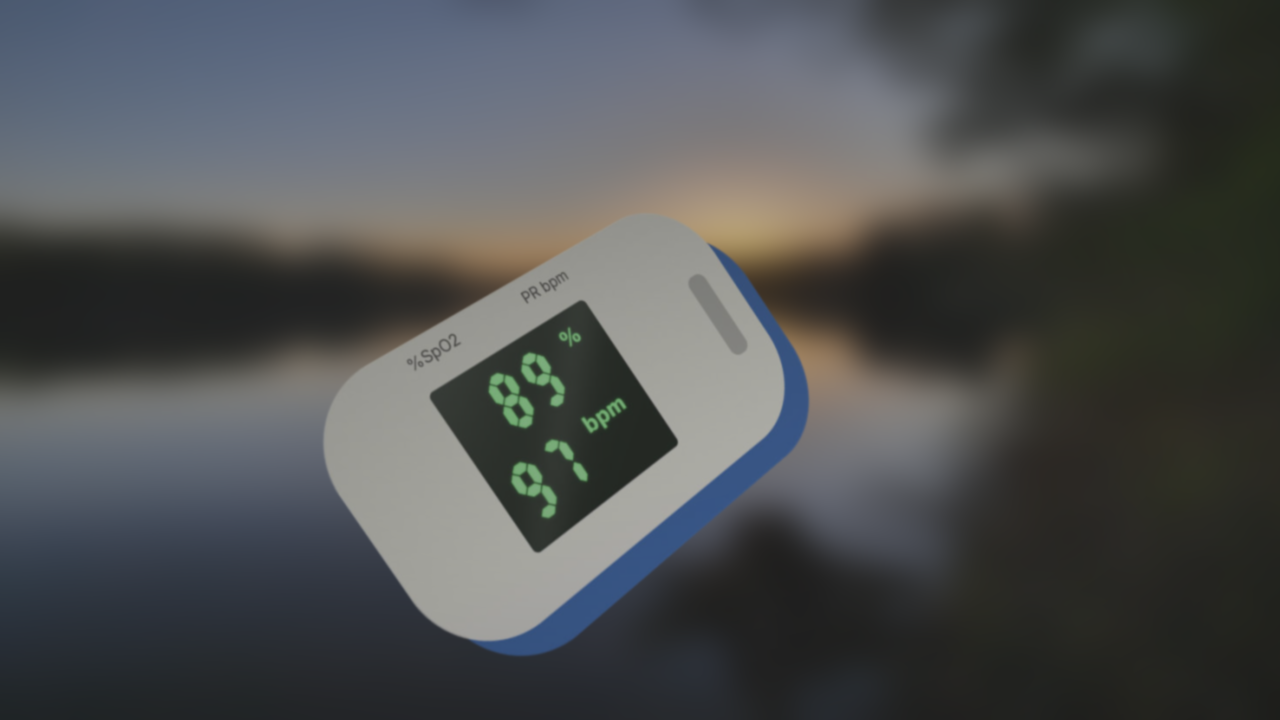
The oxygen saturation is 89; %
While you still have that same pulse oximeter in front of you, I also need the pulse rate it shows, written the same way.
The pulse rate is 97; bpm
